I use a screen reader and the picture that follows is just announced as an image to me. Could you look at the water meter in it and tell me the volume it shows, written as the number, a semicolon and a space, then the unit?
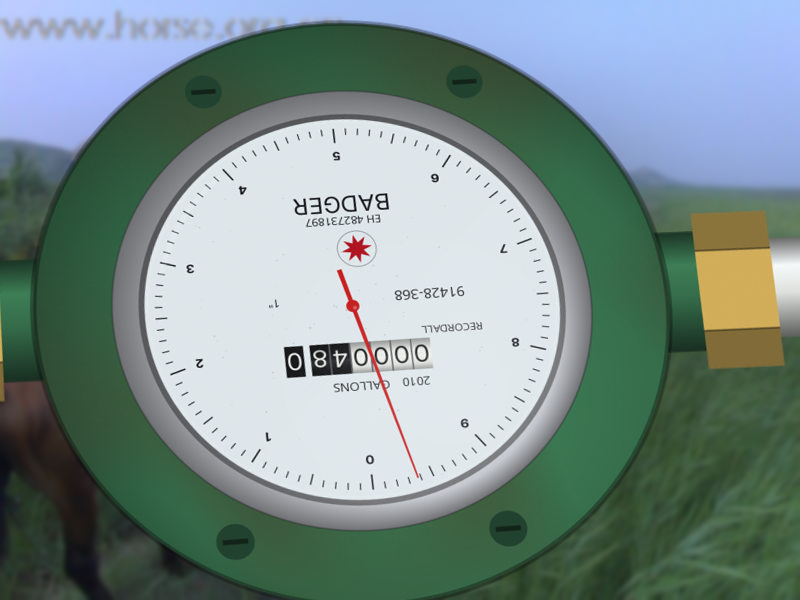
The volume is 479.6; gal
